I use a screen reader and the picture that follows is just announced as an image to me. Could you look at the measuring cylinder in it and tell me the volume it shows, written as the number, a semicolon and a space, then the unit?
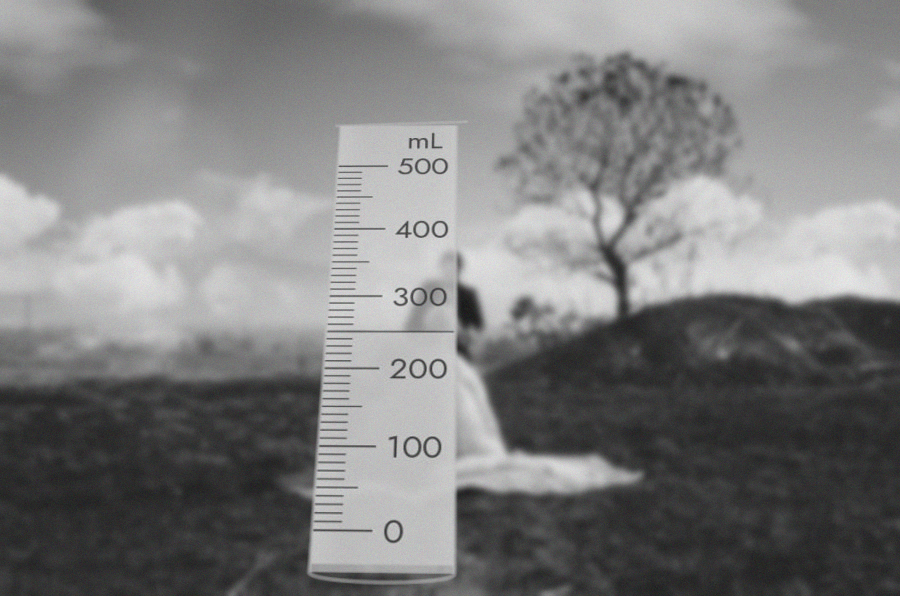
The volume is 250; mL
